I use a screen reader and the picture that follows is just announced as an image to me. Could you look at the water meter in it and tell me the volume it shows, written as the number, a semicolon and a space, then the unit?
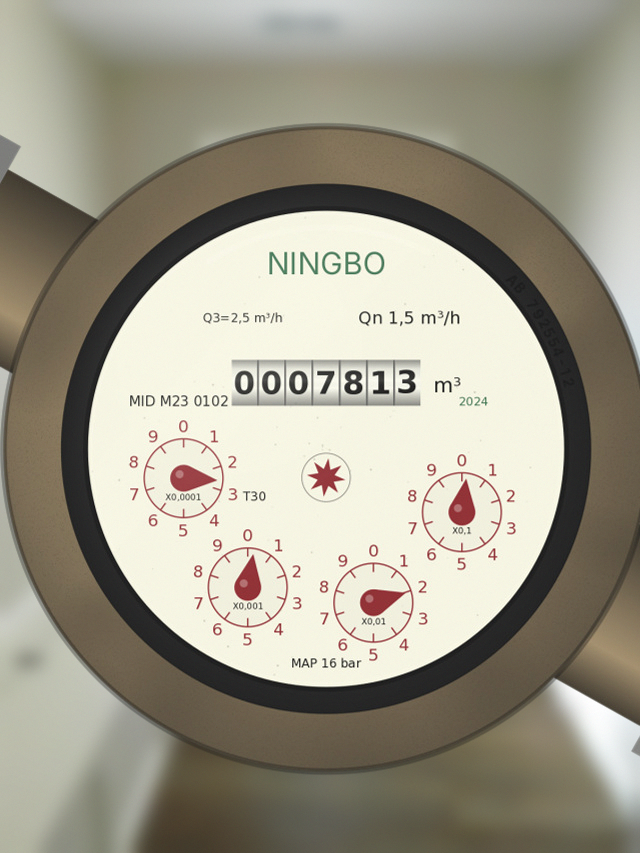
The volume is 7813.0202; m³
